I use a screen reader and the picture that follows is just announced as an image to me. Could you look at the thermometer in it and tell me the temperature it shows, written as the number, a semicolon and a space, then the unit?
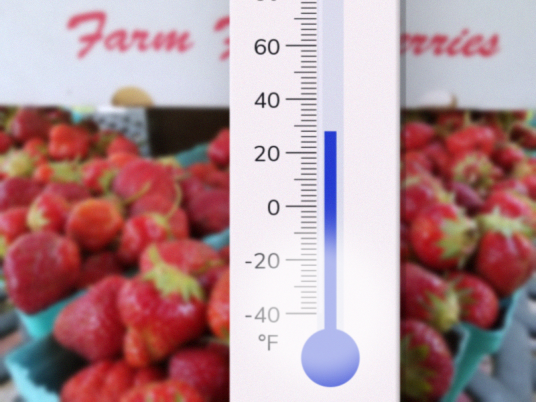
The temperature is 28; °F
